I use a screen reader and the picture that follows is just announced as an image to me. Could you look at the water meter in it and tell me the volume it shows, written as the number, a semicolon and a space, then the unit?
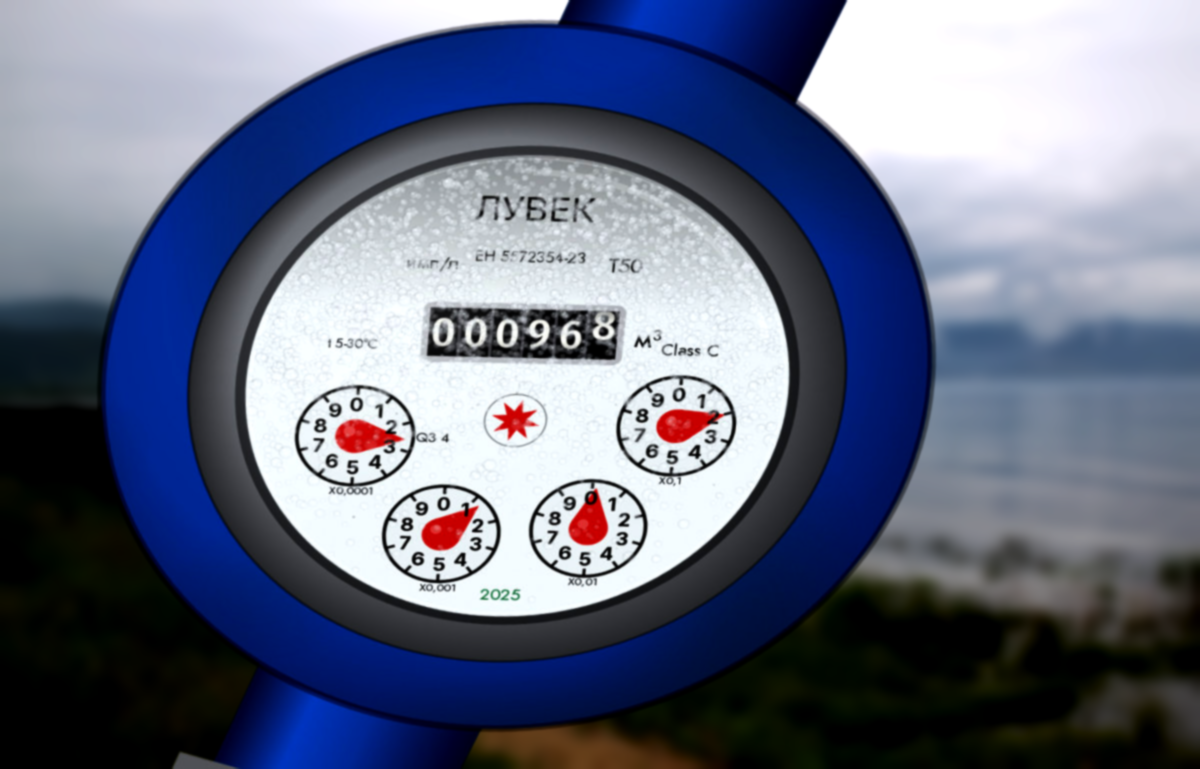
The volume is 968.2012; m³
